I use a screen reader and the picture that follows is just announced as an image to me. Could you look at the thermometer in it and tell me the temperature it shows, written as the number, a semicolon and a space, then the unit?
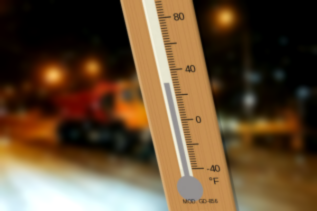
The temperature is 30; °F
